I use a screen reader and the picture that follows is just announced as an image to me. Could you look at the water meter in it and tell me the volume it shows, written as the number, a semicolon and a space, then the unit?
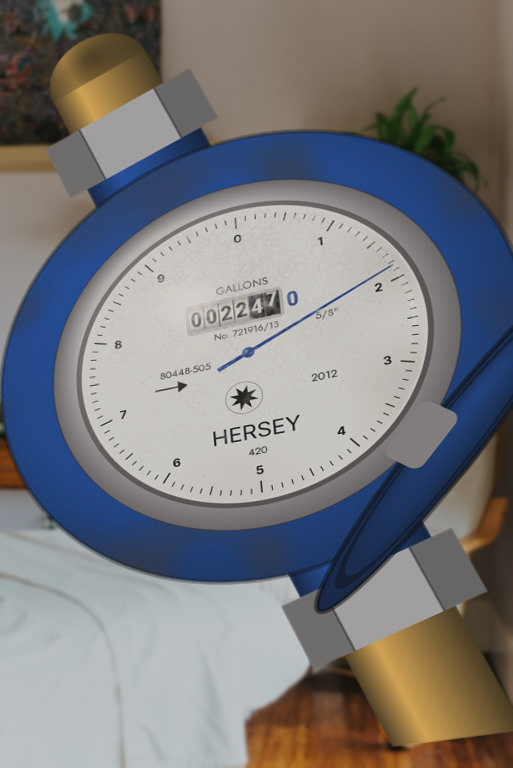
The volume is 22471.8; gal
